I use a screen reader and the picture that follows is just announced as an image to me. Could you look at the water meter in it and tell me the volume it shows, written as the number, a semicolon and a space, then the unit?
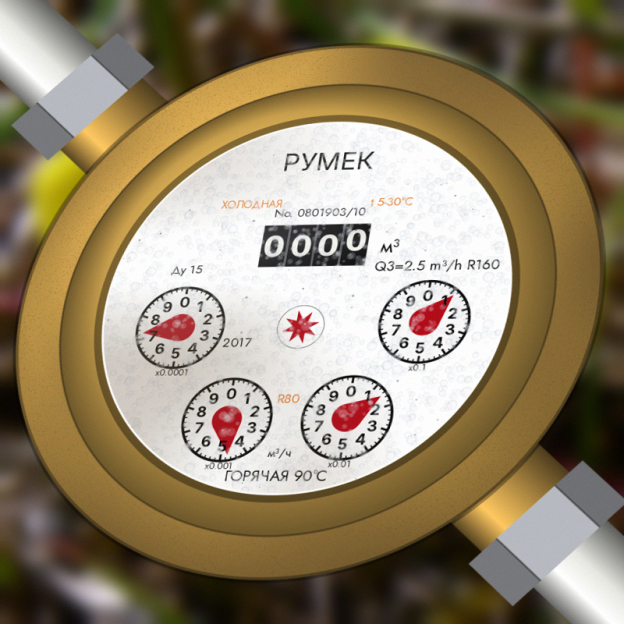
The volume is 0.1147; m³
